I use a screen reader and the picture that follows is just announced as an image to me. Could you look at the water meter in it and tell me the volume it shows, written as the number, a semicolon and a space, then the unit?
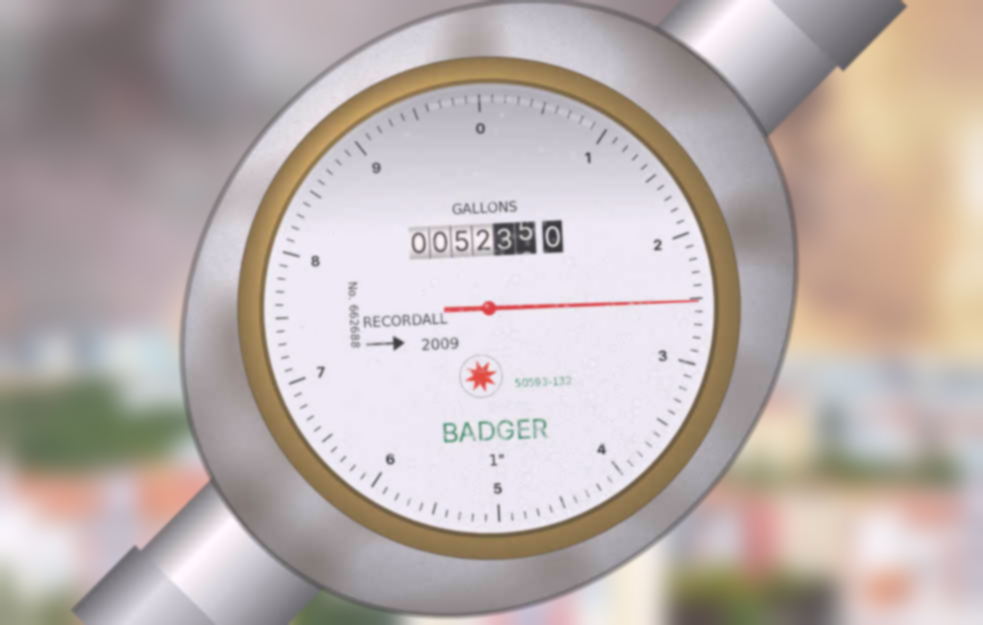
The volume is 52352.5; gal
